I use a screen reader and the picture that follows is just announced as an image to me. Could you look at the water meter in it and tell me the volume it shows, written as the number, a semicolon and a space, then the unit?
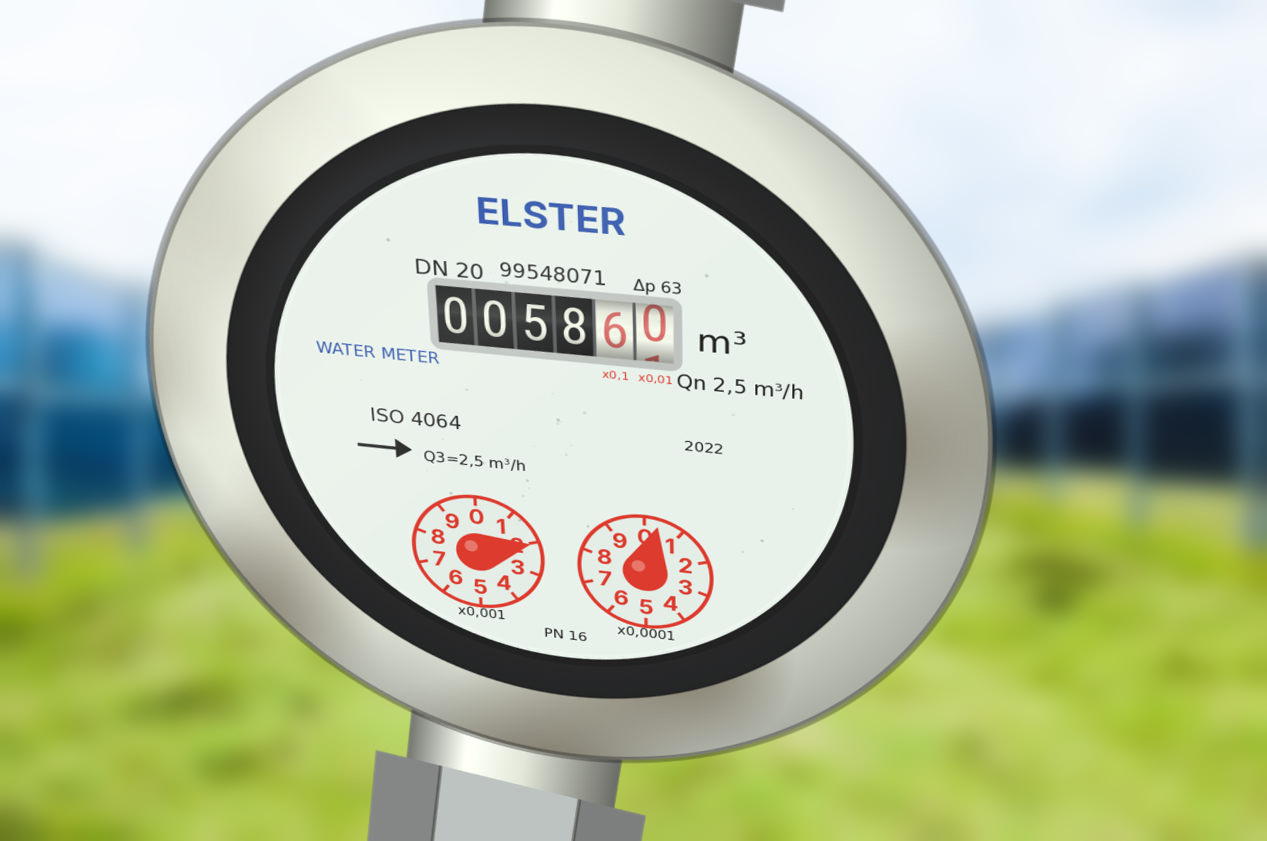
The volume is 58.6020; m³
